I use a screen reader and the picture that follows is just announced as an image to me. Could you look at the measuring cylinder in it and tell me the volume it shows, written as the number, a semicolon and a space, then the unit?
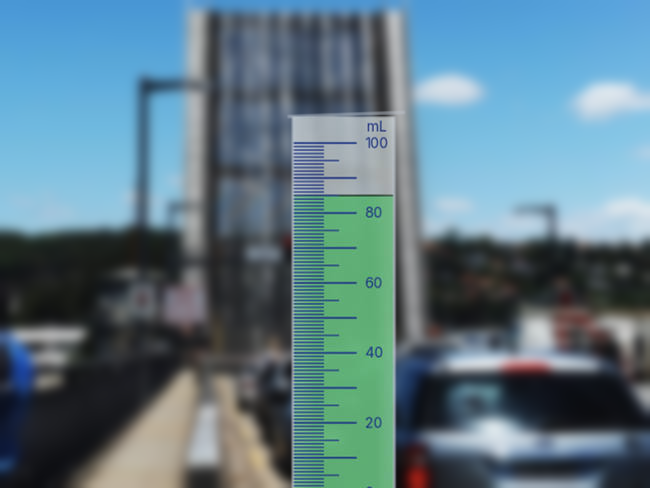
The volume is 85; mL
